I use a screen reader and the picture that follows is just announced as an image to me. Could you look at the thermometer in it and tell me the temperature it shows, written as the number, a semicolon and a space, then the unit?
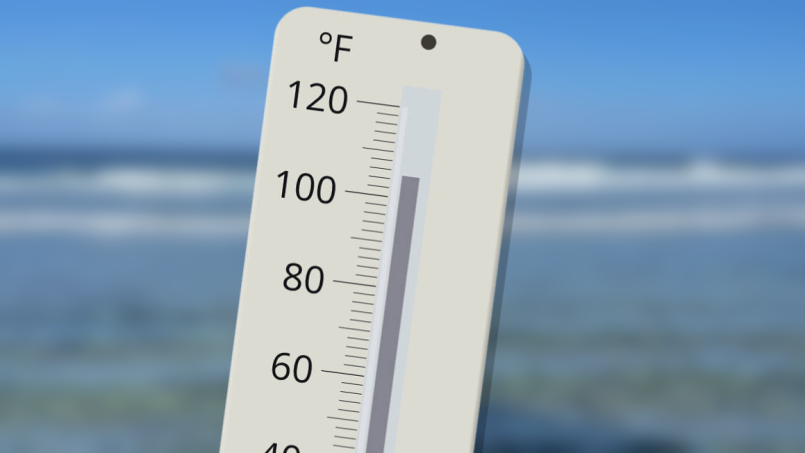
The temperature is 105; °F
